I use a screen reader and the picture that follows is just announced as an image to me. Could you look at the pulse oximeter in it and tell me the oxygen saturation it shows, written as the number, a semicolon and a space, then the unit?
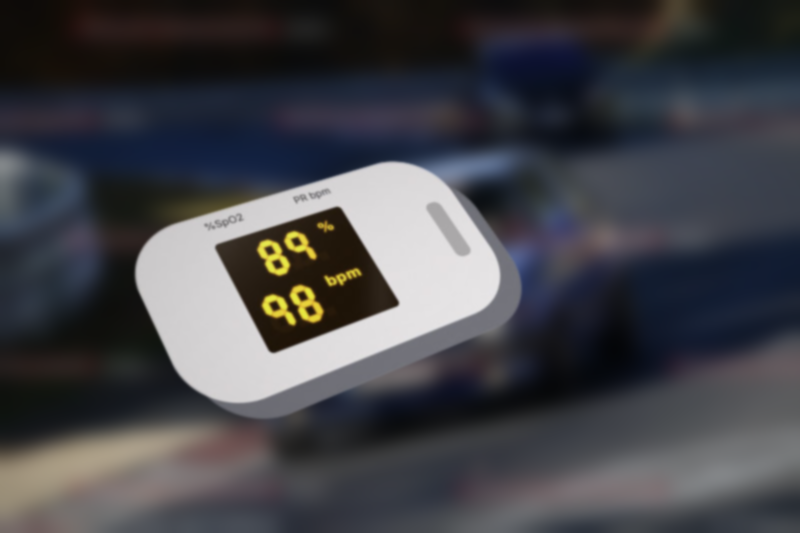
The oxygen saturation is 89; %
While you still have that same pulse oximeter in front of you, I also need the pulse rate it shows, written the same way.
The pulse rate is 98; bpm
